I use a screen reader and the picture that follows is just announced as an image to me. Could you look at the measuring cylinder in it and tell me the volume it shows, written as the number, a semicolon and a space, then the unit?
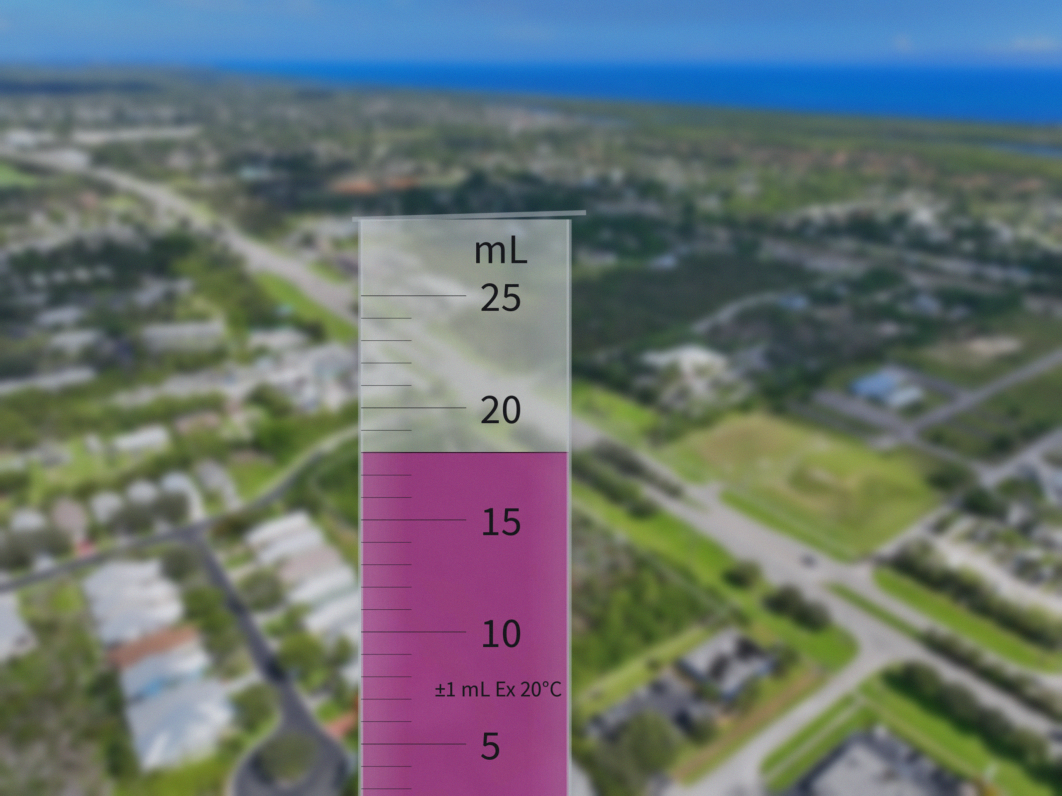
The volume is 18; mL
